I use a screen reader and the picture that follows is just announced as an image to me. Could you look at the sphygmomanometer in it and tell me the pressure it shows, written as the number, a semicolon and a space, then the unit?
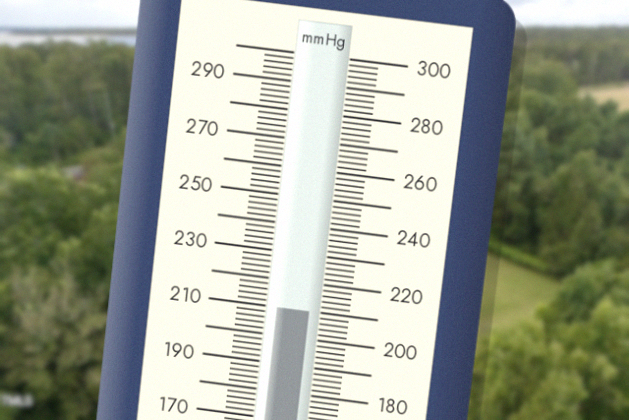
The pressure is 210; mmHg
